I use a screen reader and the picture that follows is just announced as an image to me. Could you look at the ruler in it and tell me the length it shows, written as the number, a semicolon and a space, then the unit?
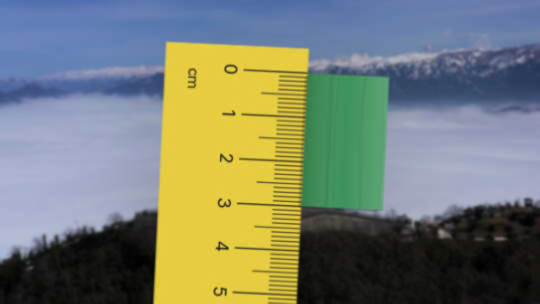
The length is 3; cm
